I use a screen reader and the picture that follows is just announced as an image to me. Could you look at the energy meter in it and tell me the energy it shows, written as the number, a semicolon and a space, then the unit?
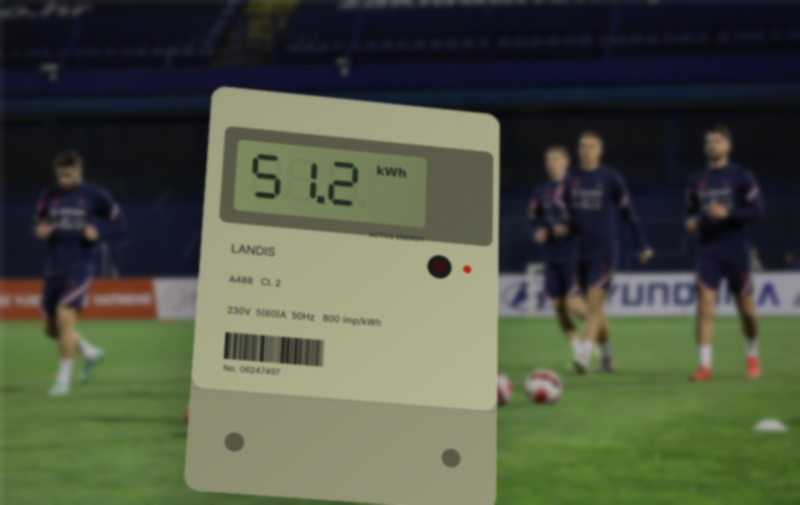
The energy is 51.2; kWh
